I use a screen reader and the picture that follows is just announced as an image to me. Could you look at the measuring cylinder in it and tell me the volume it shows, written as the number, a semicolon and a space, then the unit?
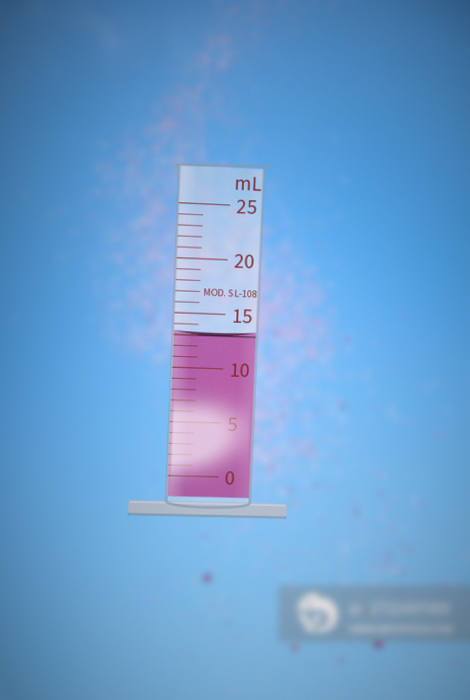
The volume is 13; mL
